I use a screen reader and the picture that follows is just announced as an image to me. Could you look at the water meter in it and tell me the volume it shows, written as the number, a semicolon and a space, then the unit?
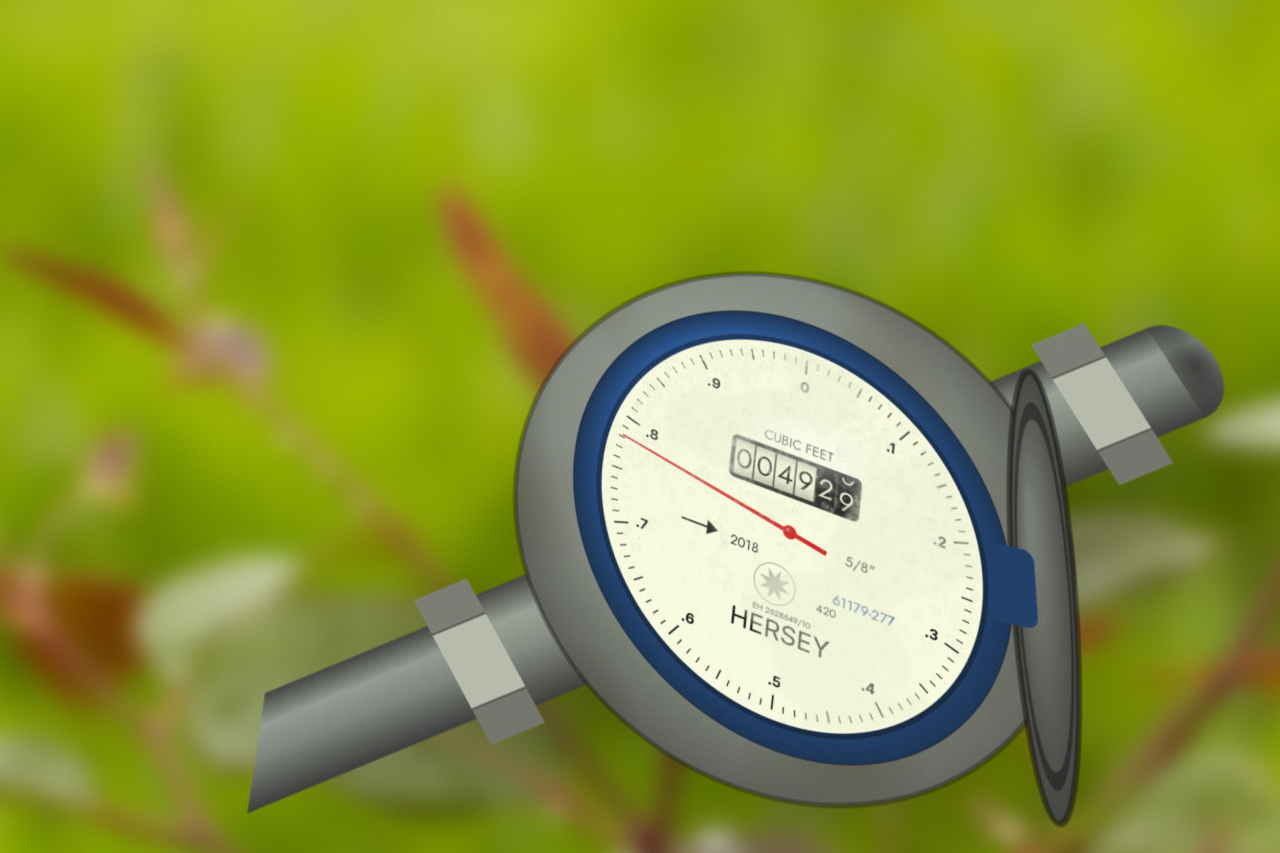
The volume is 4928.78; ft³
